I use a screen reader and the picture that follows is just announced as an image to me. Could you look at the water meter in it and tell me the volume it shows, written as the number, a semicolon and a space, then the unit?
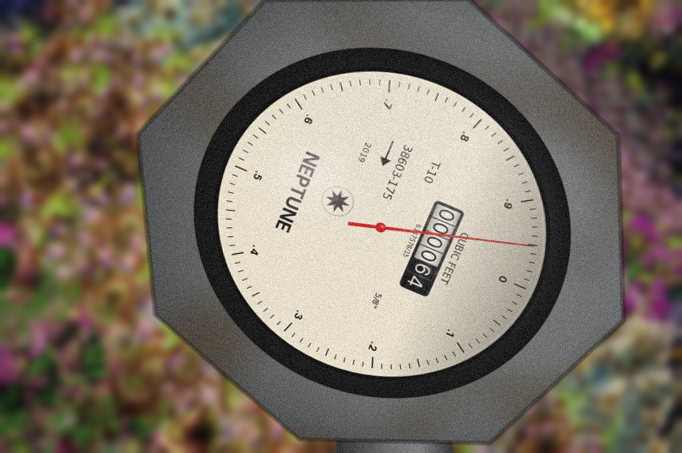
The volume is 63.95; ft³
